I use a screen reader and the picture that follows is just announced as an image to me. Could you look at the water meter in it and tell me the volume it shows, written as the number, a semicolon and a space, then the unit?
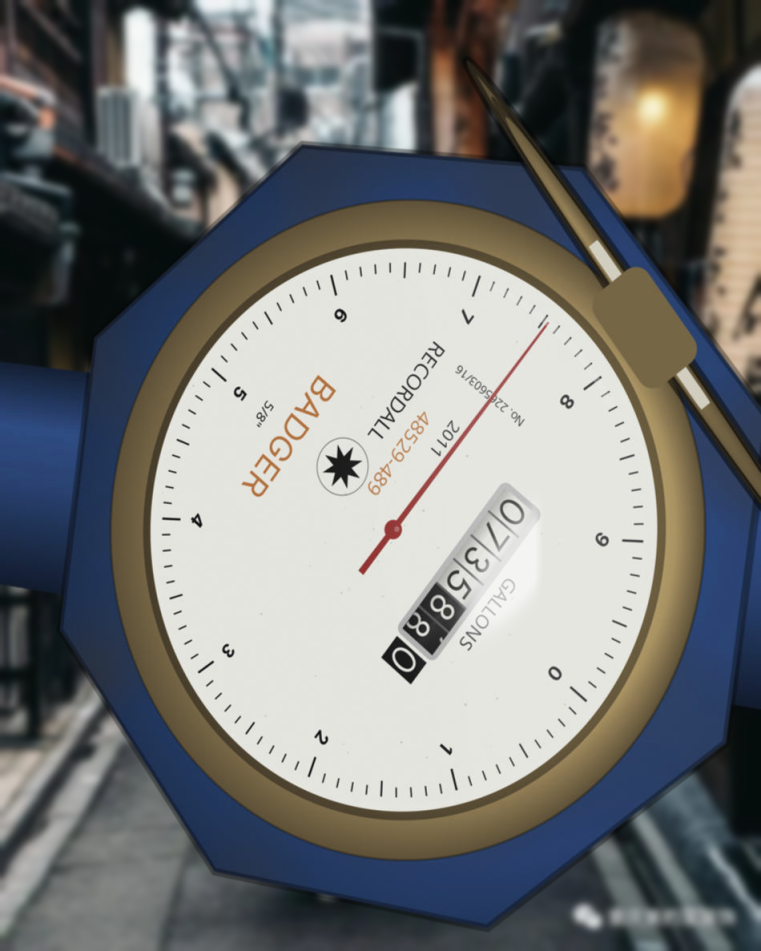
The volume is 735877.5; gal
